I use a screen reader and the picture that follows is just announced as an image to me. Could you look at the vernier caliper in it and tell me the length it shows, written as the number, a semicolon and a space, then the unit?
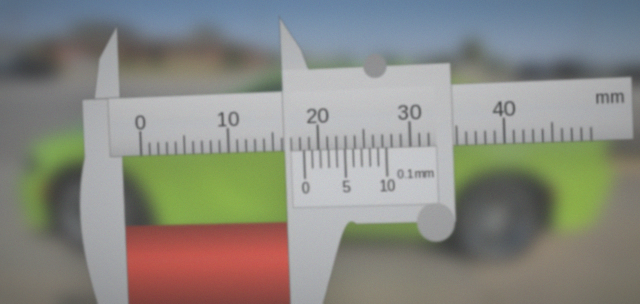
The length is 18.4; mm
